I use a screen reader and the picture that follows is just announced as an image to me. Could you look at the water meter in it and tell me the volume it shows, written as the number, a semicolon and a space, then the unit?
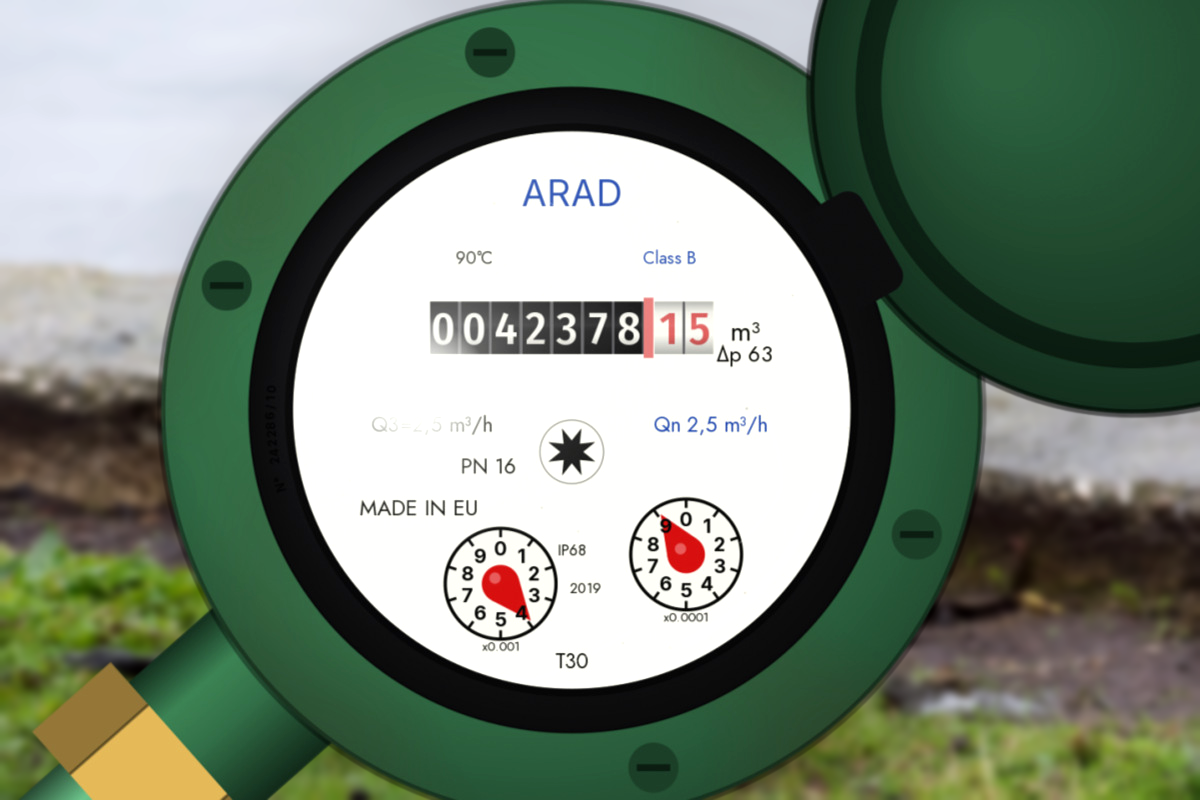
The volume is 42378.1539; m³
